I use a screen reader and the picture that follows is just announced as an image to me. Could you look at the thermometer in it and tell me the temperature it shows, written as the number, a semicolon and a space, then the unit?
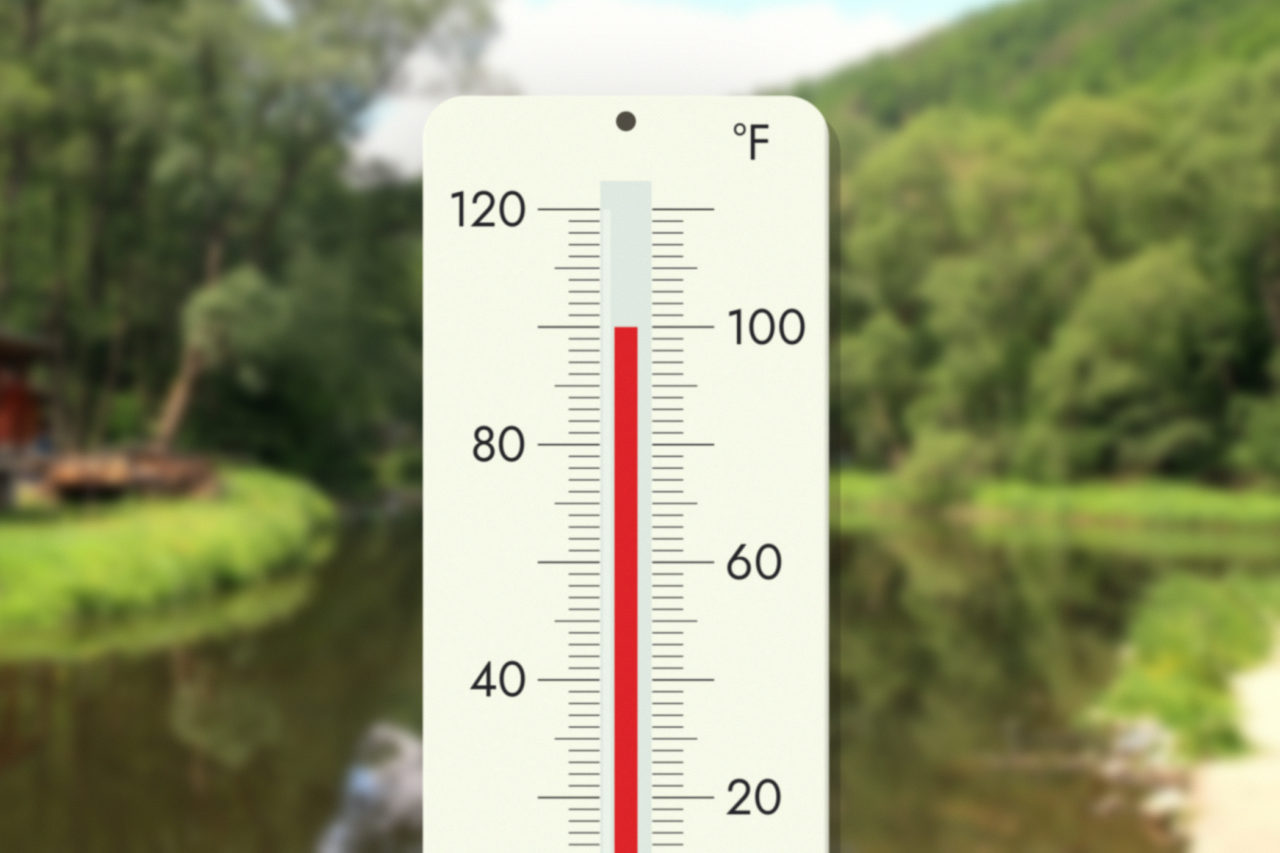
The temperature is 100; °F
